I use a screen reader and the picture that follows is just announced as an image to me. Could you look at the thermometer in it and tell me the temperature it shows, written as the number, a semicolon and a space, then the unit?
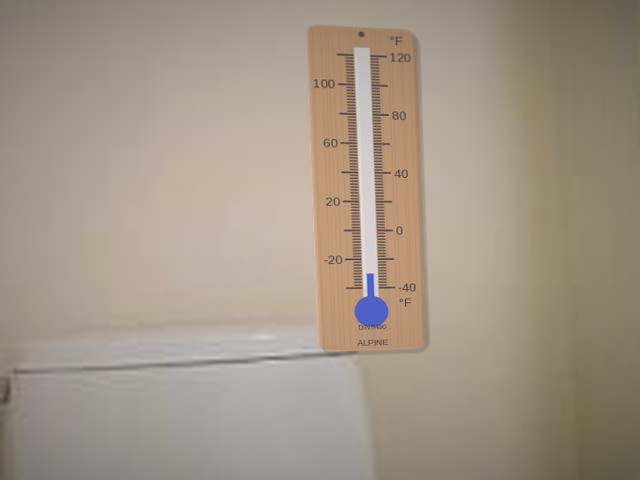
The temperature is -30; °F
